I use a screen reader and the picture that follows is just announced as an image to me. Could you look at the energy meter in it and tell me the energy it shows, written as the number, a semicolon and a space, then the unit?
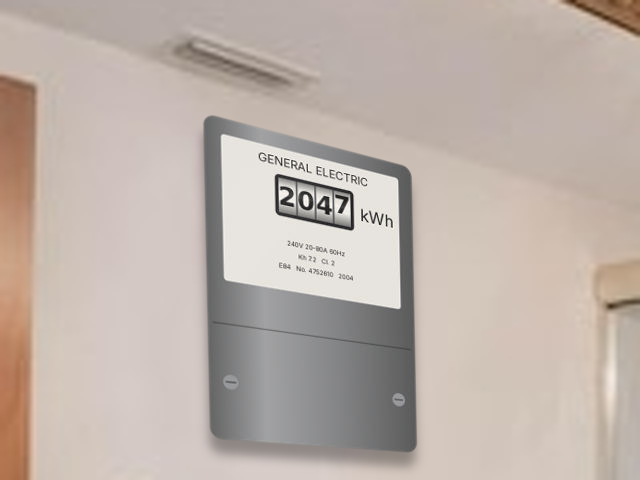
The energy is 2047; kWh
